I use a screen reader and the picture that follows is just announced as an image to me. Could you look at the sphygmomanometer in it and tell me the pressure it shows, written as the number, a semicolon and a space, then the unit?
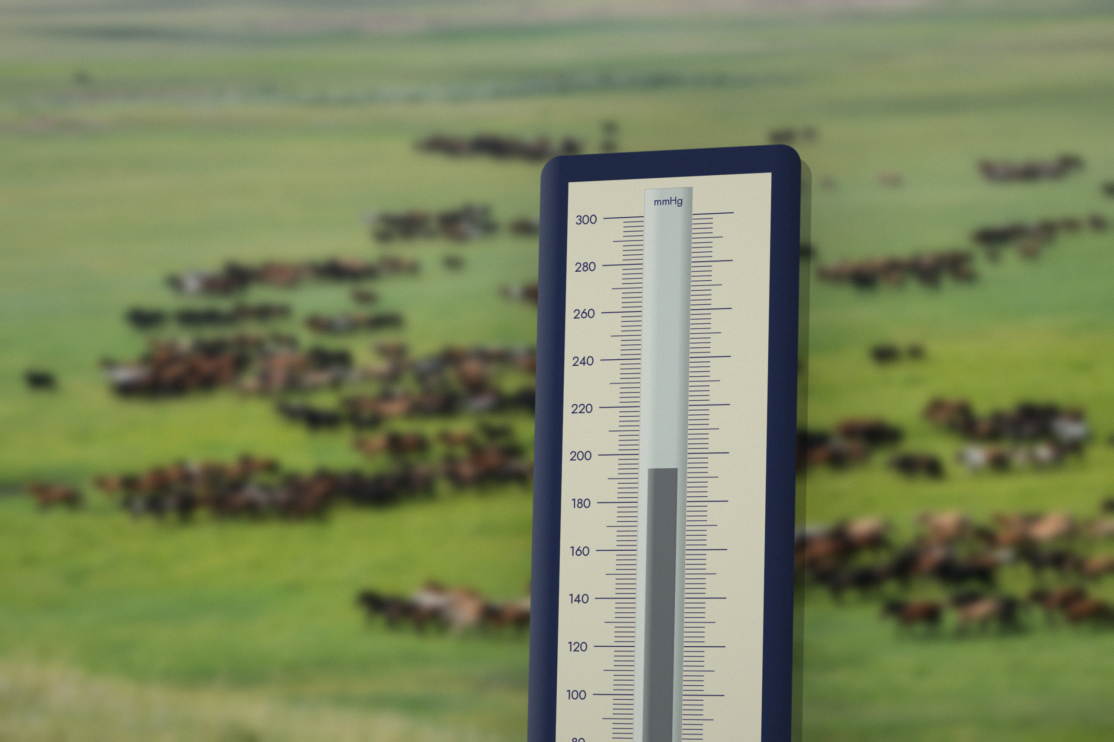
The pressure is 194; mmHg
